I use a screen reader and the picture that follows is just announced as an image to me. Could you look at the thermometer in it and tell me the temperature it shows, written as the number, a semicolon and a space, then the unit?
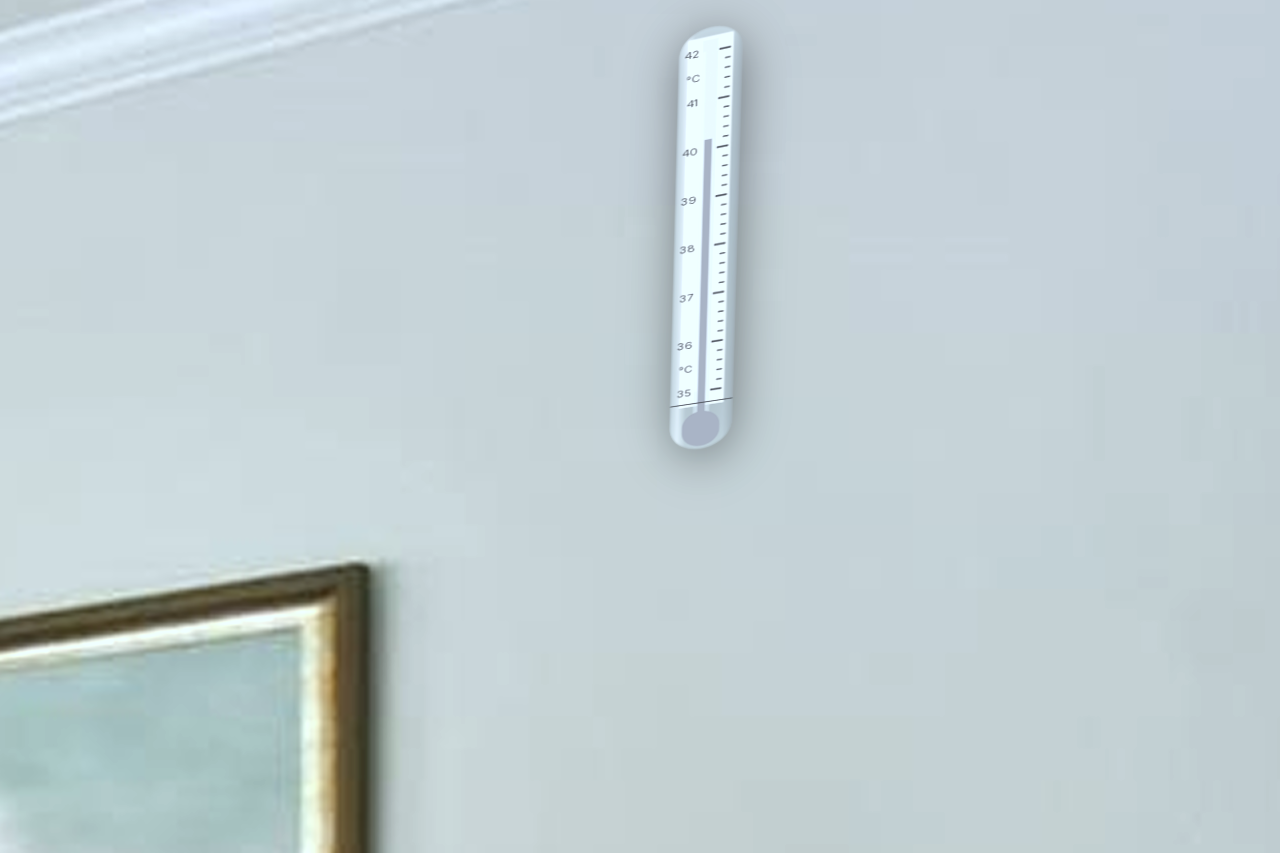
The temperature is 40.2; °C
